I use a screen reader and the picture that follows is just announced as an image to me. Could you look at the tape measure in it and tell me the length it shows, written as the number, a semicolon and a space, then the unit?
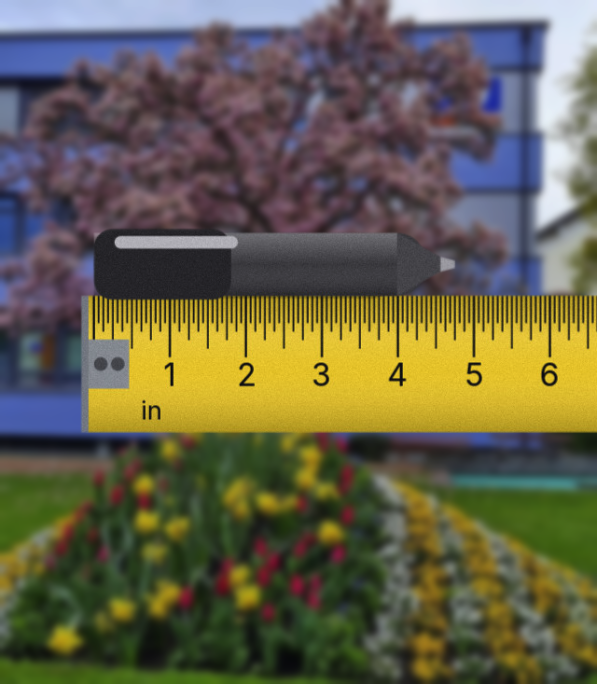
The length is 4.75; in
